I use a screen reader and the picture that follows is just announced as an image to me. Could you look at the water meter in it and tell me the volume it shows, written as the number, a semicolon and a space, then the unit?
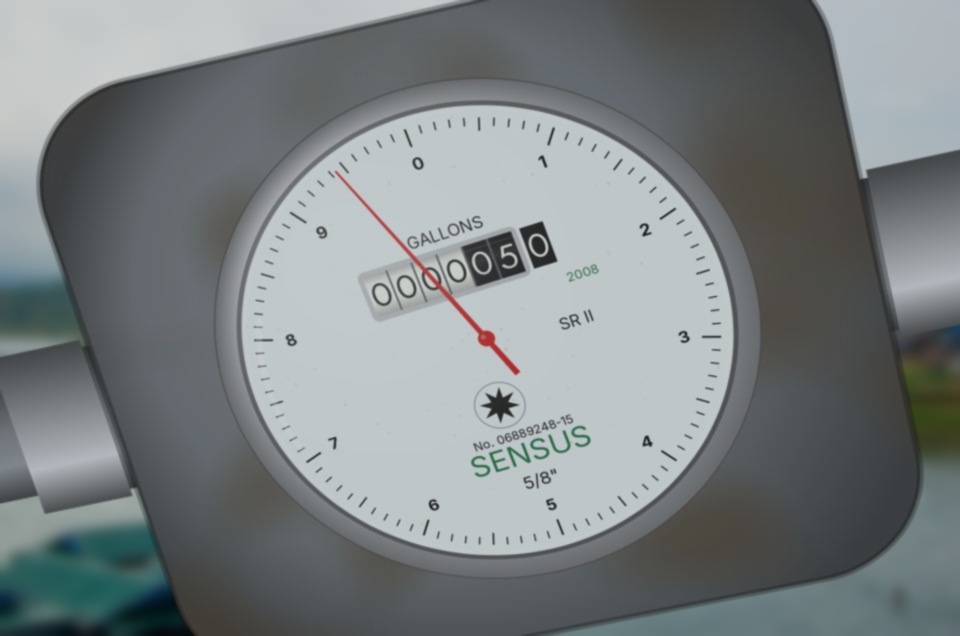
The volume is 49.4; gal
